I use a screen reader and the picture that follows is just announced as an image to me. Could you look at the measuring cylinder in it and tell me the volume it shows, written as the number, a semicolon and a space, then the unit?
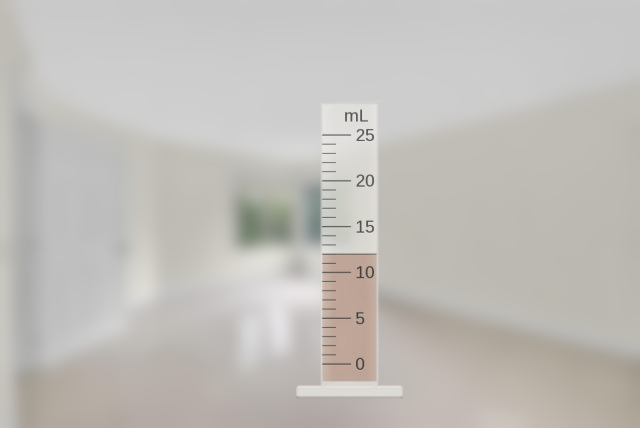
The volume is 12; mL
